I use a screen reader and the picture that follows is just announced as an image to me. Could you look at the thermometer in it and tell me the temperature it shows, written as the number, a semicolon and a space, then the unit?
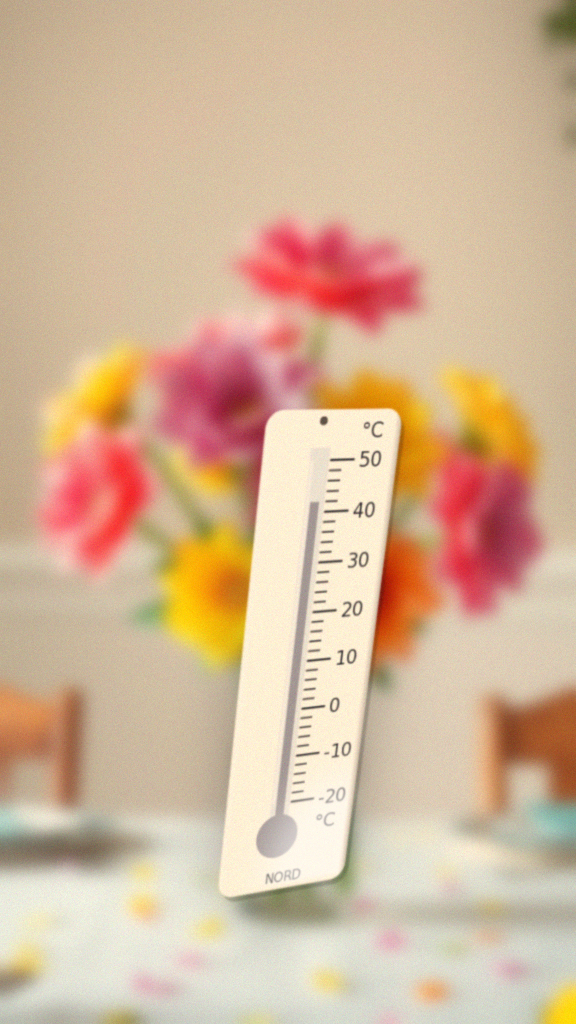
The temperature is 42; °C
